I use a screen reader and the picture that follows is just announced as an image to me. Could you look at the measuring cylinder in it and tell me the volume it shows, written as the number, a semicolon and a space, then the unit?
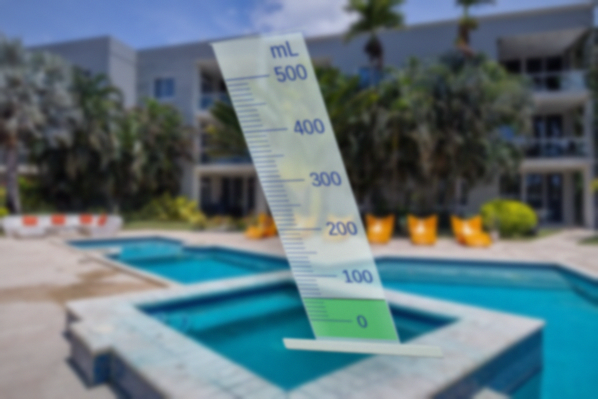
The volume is 50; mL
